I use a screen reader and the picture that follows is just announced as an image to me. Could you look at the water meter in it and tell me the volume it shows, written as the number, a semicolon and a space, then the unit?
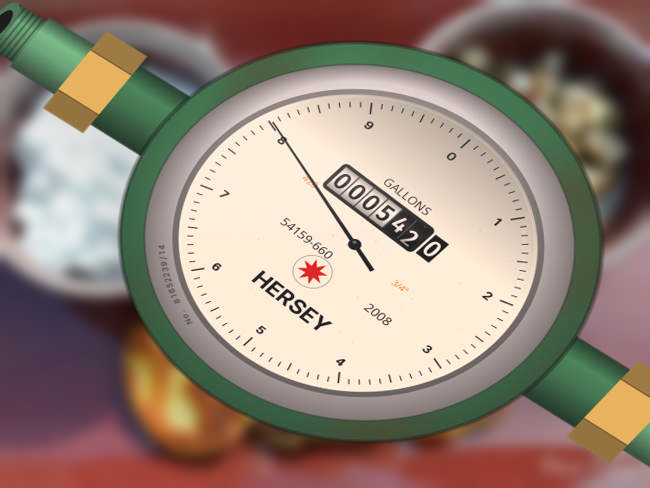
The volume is 5418.0; gal
